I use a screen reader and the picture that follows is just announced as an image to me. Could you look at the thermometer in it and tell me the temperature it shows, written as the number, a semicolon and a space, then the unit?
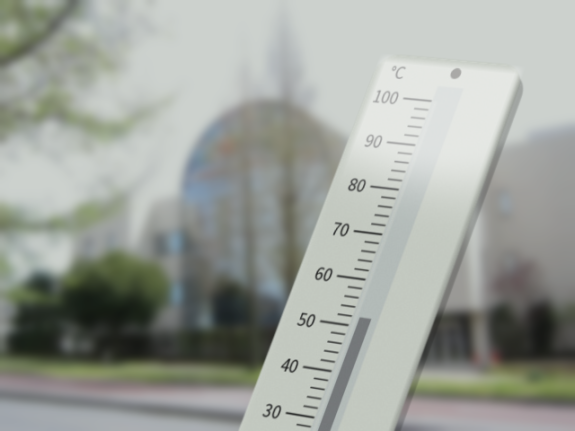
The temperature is 52; °C
